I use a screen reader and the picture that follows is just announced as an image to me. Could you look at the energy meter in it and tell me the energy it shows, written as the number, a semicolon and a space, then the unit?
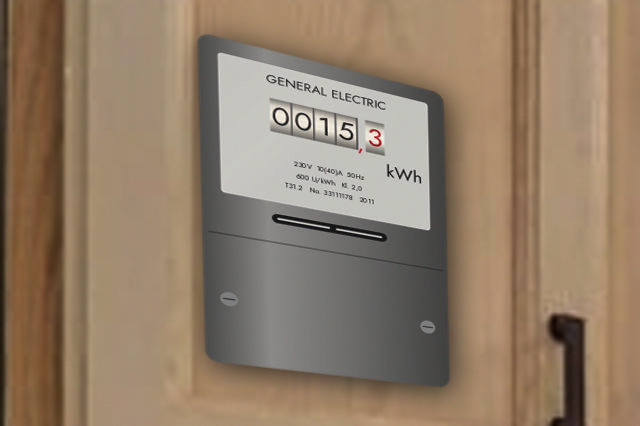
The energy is 15.3; kWh
